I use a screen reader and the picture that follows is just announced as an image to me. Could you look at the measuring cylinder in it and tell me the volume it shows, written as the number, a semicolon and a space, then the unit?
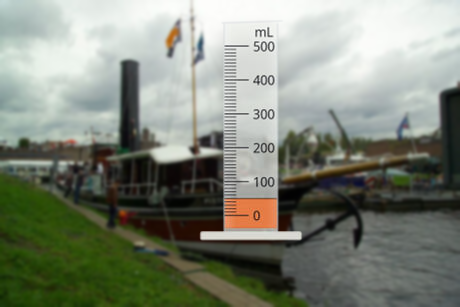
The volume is 50; mL
